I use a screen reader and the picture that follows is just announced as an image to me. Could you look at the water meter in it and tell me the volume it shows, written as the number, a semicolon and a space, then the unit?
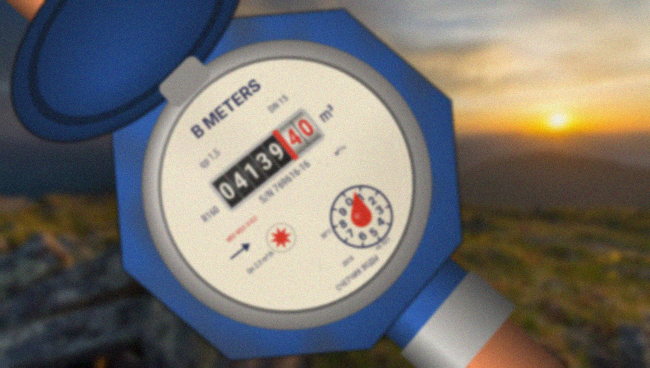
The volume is 4139.400; m³
